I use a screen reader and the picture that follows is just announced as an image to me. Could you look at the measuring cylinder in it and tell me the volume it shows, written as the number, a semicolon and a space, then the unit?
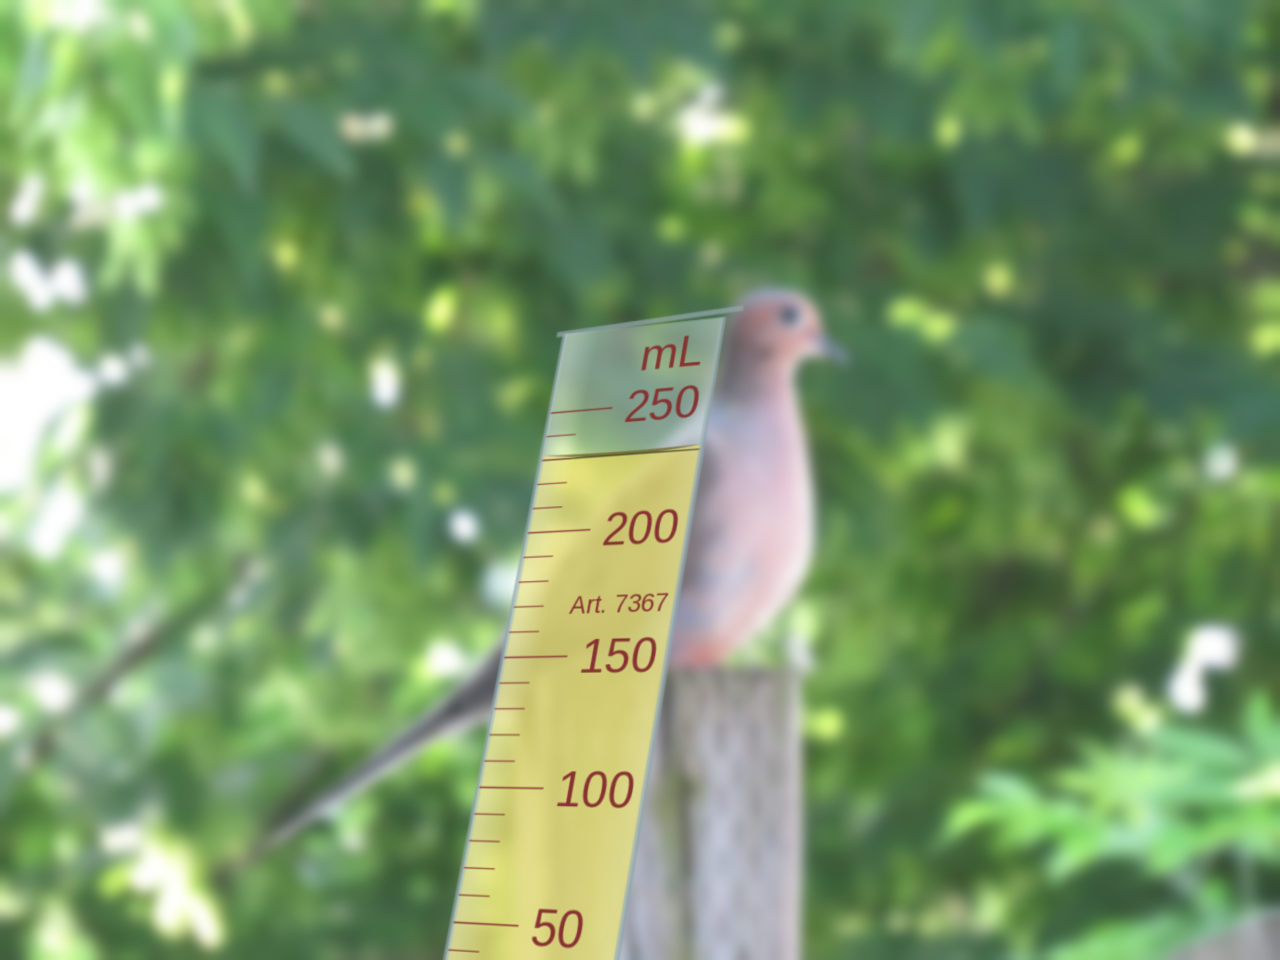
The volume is 230; mL
